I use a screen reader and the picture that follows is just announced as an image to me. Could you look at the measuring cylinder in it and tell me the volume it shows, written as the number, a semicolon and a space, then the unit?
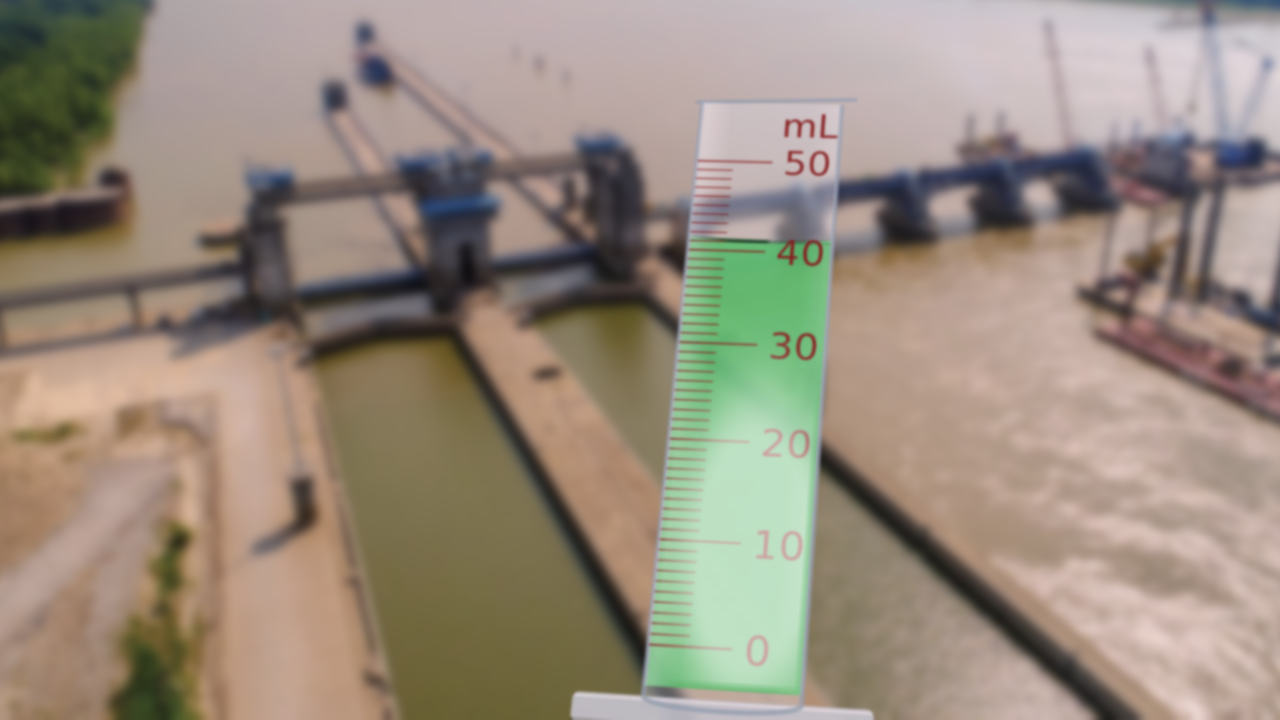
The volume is 41; mL
